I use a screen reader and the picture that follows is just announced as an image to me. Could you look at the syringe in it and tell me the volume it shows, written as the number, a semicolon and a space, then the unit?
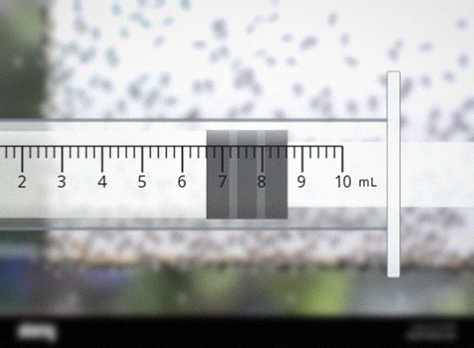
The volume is 6.6; mL
